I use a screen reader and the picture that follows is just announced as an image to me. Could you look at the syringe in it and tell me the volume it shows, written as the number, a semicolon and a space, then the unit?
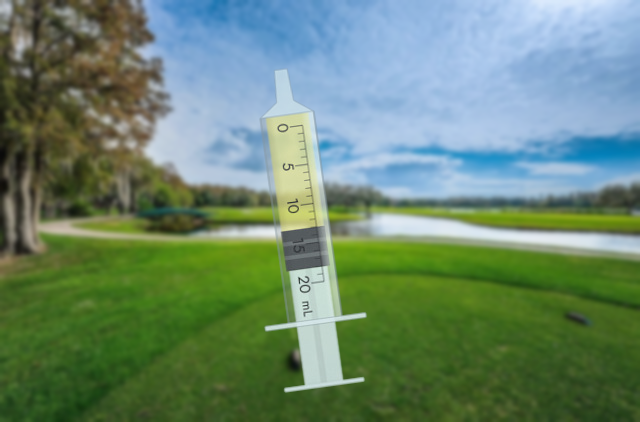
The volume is 13; mL
